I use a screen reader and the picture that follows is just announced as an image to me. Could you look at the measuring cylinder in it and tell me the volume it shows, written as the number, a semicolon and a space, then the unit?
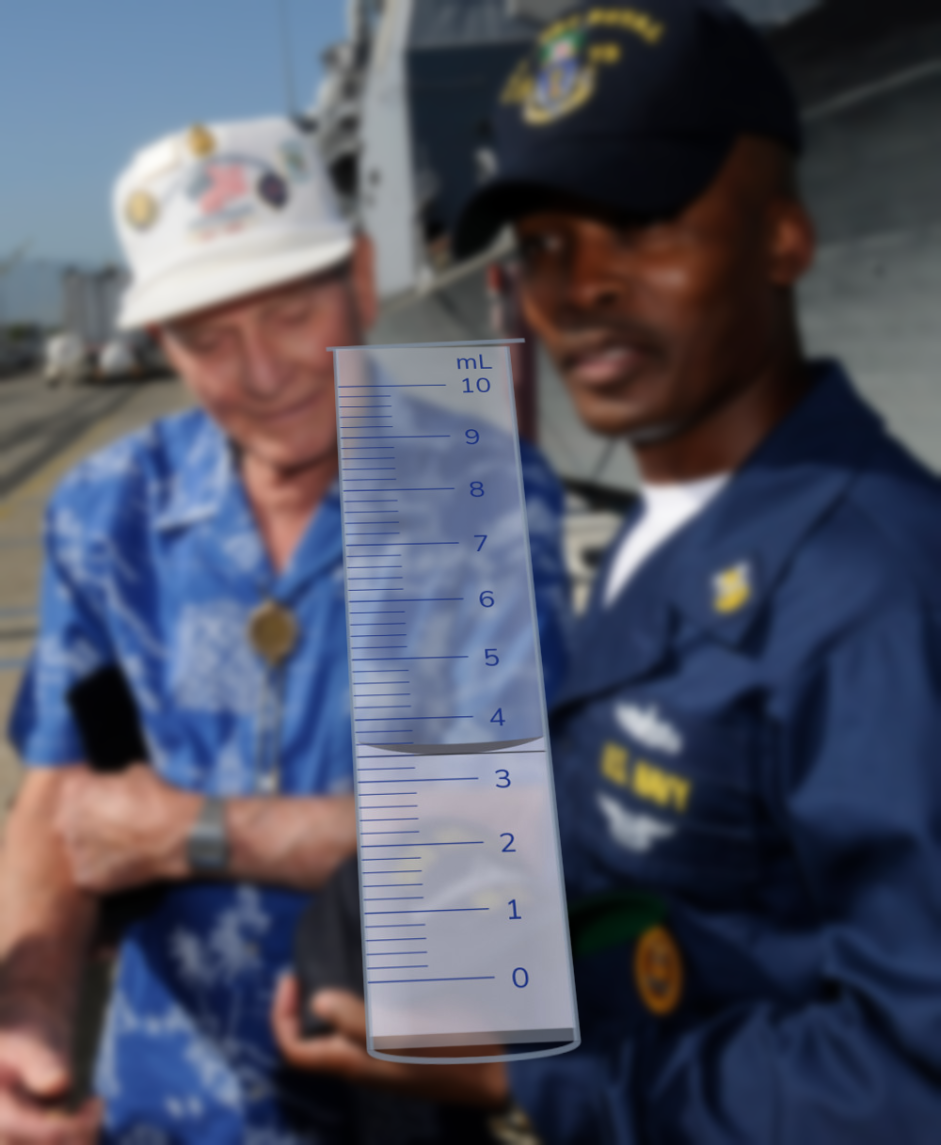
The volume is 3.4; mL
